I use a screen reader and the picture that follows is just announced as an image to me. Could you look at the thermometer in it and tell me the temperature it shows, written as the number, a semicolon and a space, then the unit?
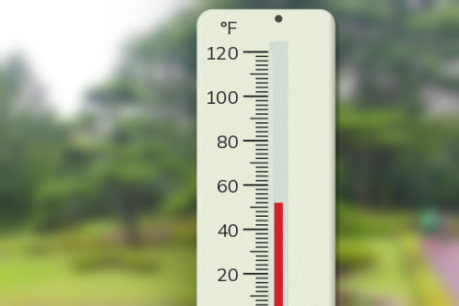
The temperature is 52; °F
